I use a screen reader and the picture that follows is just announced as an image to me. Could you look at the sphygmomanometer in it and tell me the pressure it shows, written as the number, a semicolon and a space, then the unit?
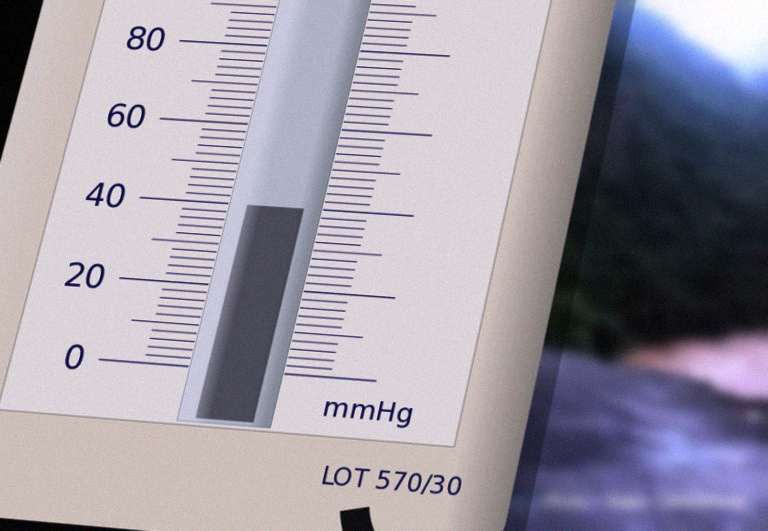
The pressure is 40; mmHg
